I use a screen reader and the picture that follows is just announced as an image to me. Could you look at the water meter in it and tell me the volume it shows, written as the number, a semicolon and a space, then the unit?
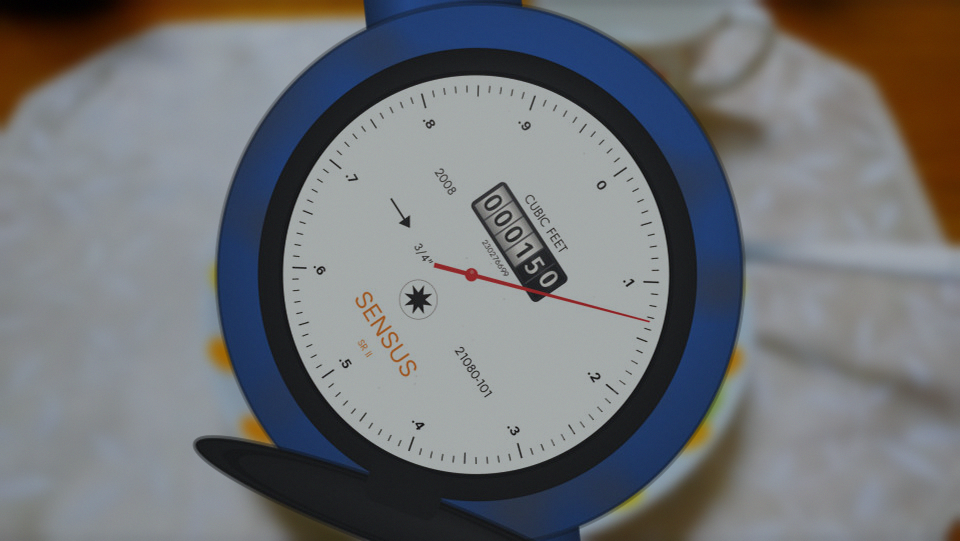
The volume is 150.13; ft³
